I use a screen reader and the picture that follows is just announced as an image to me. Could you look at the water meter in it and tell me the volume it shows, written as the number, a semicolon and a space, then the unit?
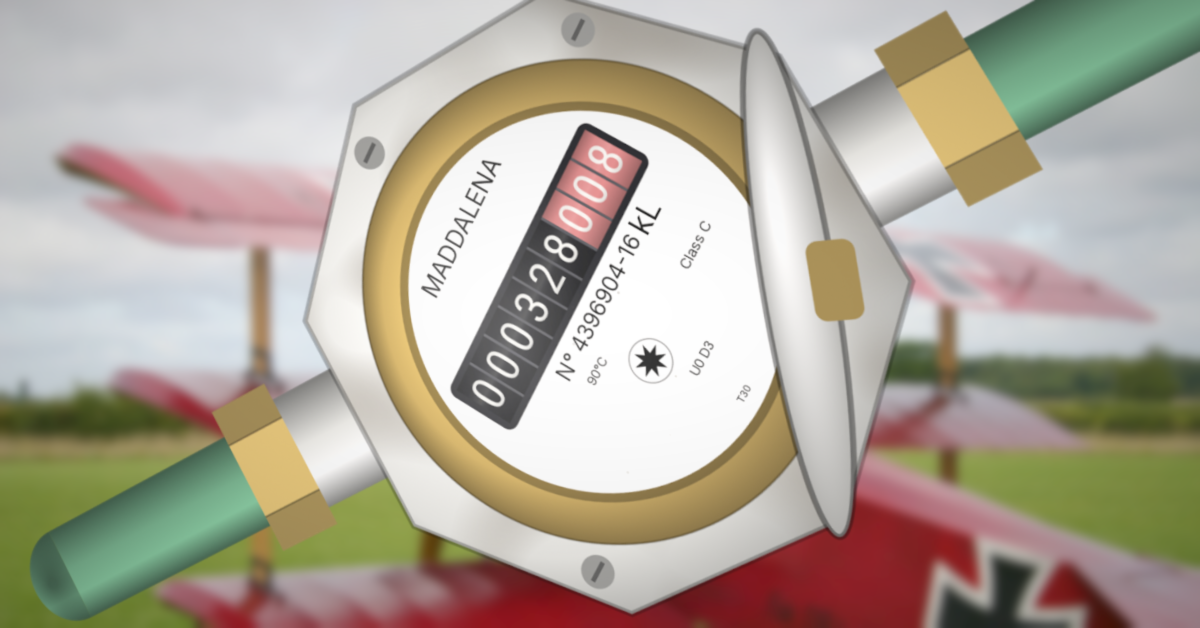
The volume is 328.008; kL
